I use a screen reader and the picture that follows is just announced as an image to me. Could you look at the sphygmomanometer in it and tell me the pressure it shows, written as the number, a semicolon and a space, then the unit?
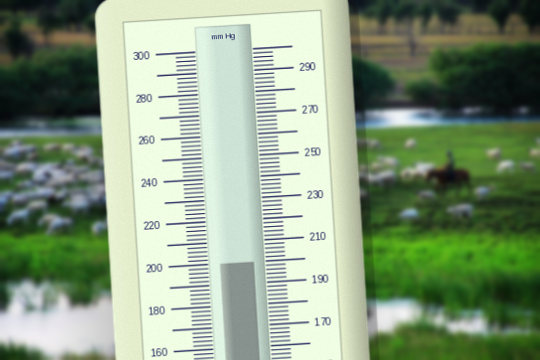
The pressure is 200; mmHg
